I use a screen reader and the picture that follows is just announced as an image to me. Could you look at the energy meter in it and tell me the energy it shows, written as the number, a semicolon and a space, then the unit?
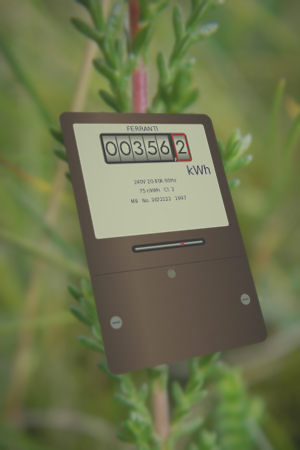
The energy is 356.2; kWh
